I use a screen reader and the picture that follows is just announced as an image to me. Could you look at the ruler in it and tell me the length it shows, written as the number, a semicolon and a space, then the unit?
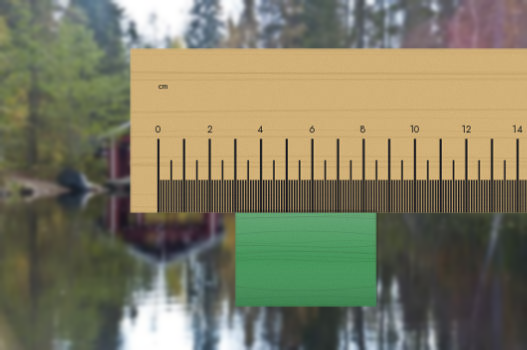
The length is 5.5; cm
